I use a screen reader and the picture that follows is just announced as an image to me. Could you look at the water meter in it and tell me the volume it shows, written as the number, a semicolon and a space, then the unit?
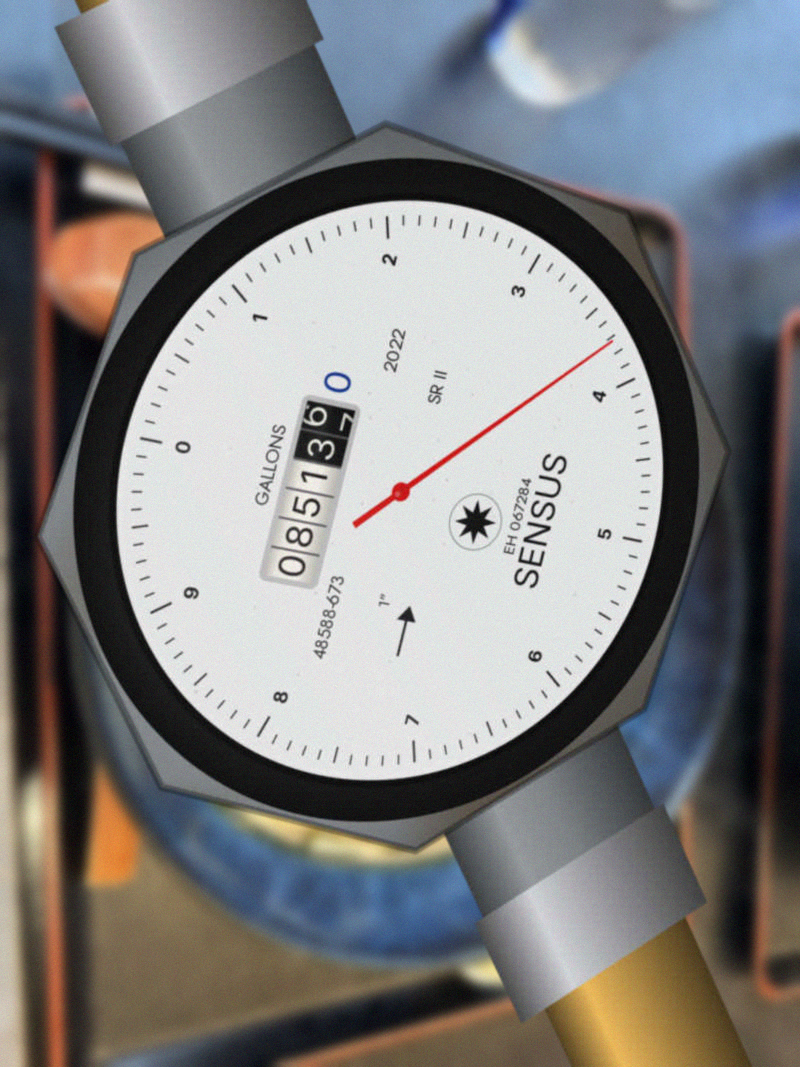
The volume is 851363.7; gal
